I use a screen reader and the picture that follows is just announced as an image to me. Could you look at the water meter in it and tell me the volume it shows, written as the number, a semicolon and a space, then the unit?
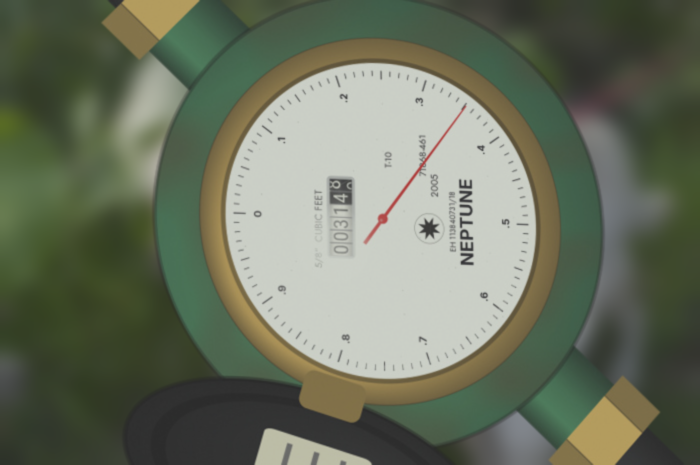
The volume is 3148.35; ft³
